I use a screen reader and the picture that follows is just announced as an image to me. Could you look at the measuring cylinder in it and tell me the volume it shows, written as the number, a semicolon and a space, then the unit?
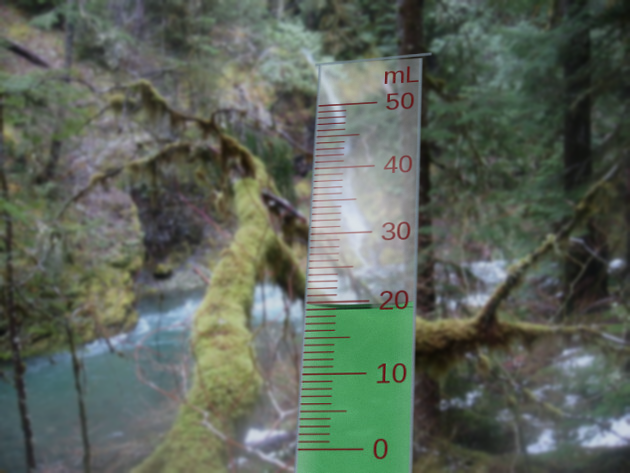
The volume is 19; mL
